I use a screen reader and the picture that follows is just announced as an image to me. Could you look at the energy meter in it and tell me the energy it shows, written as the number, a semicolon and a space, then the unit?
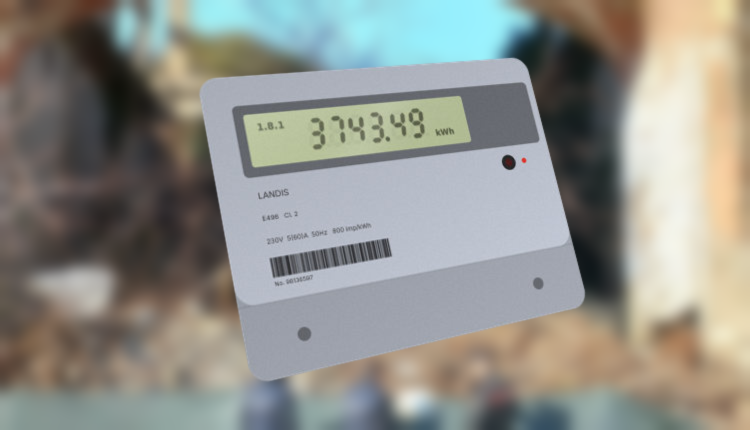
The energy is 3743.49; kWh
